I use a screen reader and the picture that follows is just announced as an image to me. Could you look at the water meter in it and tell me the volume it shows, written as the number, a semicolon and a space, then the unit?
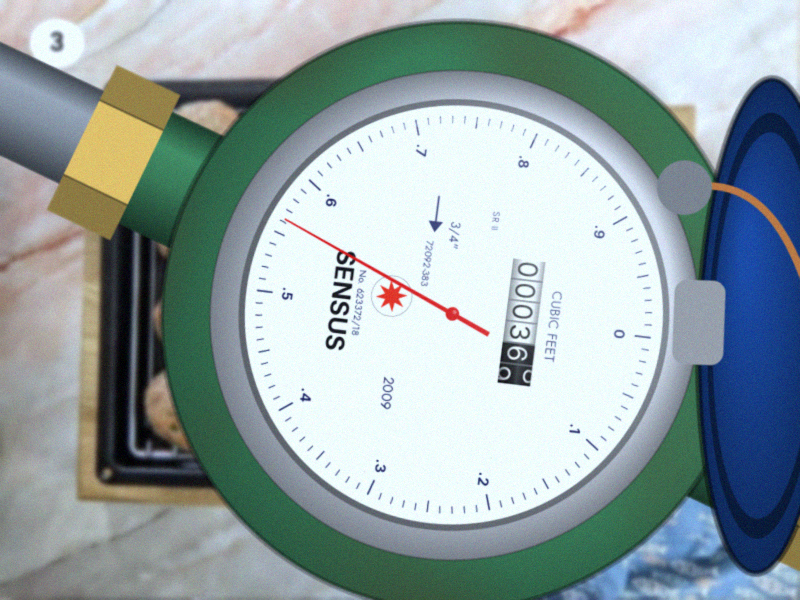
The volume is 368.56; ft³
